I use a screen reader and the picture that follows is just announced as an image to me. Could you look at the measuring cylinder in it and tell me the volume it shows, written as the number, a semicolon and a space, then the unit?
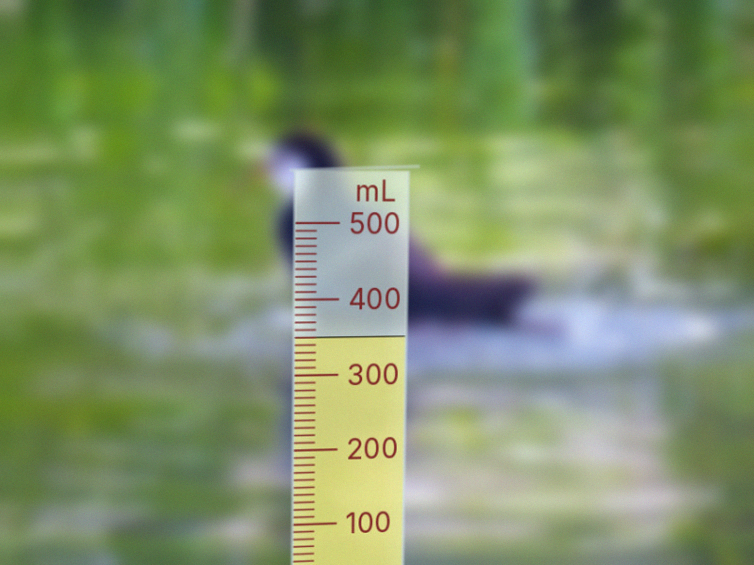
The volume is 350; mL
